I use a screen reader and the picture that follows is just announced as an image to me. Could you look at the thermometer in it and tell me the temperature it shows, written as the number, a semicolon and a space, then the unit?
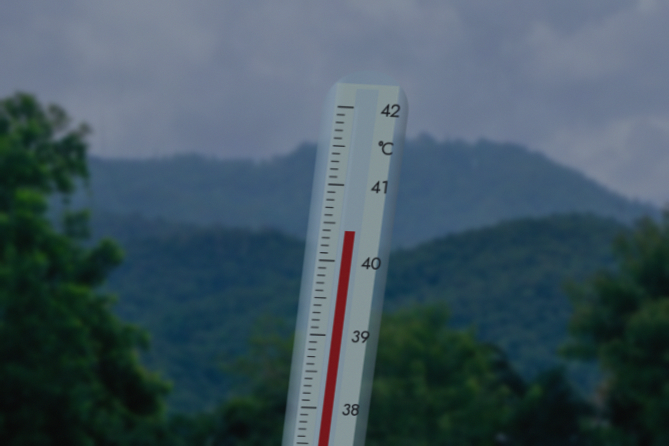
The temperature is 40.4; °C
